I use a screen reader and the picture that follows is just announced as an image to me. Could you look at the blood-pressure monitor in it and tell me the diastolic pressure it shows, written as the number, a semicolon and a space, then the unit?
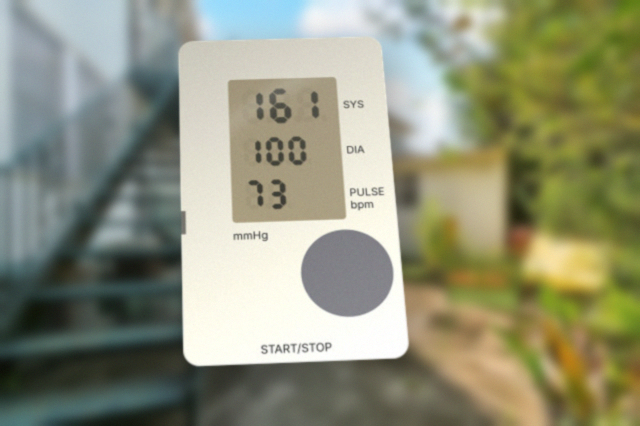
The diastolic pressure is 100; mmHg
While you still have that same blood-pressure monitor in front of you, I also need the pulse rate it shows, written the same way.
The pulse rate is 73; bpm
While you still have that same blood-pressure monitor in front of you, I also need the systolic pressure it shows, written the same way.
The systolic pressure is 161; mmHg
